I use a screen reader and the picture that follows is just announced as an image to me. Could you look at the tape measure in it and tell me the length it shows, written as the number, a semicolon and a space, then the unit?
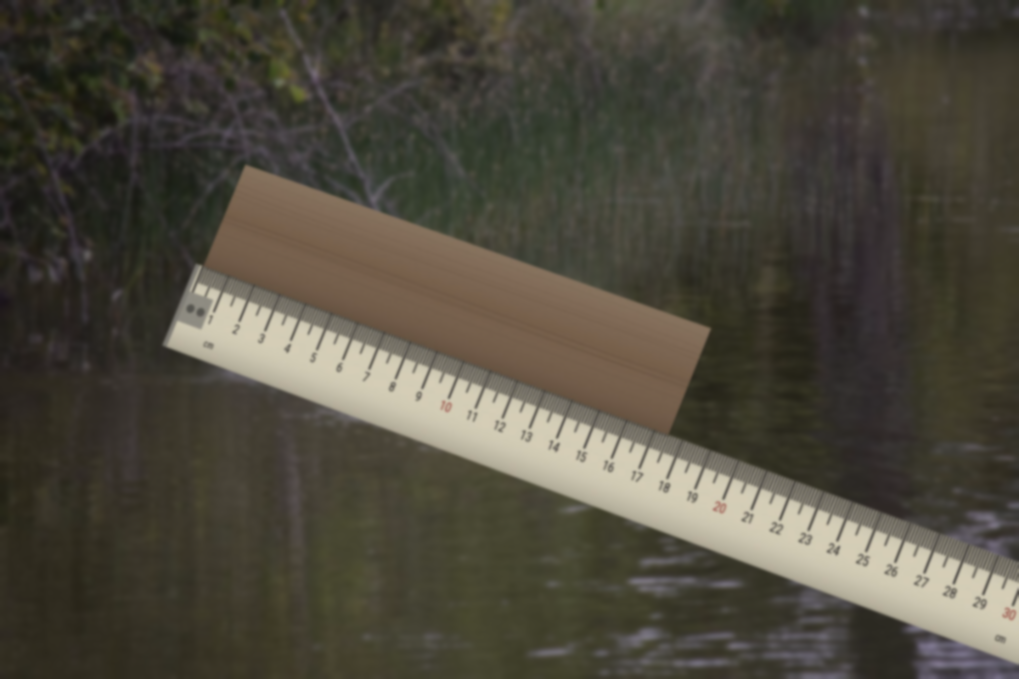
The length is 17.5; cm
